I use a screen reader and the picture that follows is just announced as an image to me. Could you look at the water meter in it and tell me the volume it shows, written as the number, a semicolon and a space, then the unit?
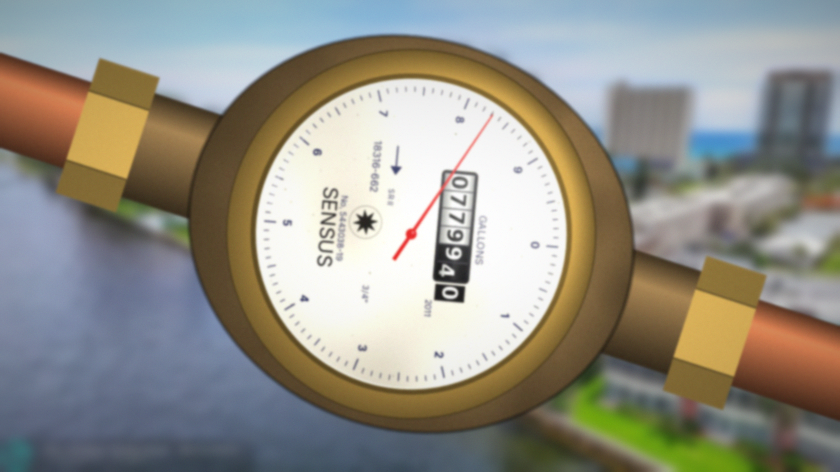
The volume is 779938.3; gal
